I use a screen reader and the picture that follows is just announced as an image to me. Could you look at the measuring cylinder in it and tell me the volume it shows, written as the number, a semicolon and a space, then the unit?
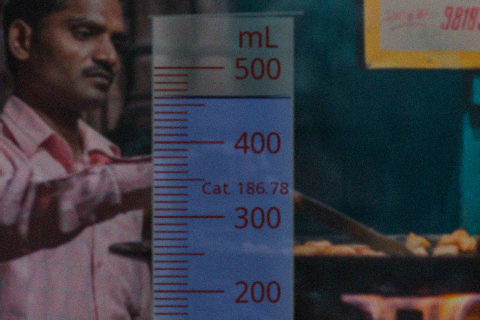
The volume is 460; mL
